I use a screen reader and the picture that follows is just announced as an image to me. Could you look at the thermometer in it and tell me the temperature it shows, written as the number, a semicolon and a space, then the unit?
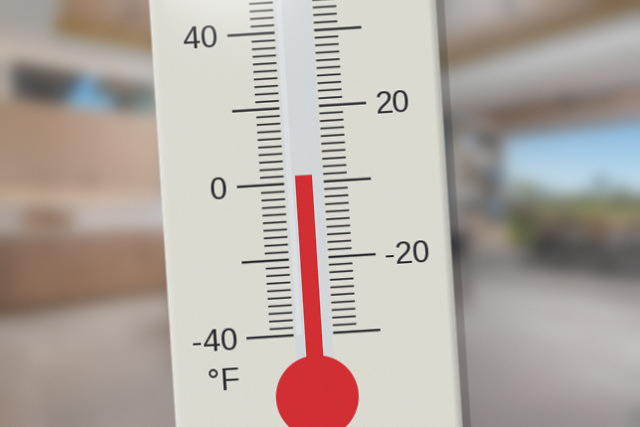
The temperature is 2; °F
